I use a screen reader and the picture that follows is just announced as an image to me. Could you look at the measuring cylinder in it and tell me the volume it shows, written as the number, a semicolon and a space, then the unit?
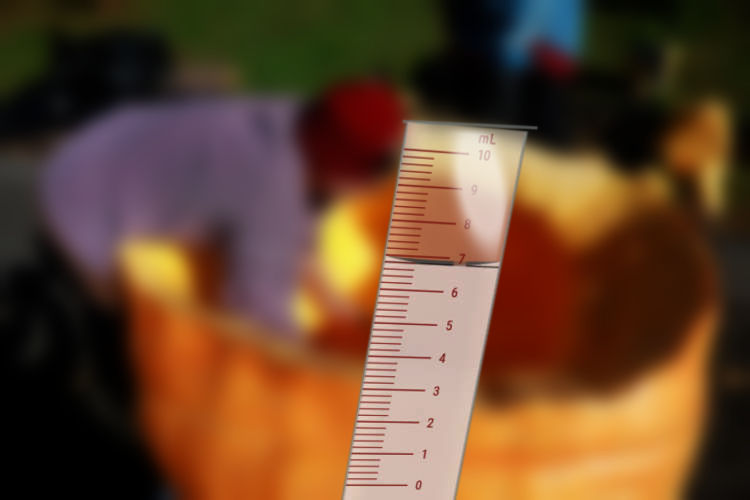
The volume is 6.8; mL
